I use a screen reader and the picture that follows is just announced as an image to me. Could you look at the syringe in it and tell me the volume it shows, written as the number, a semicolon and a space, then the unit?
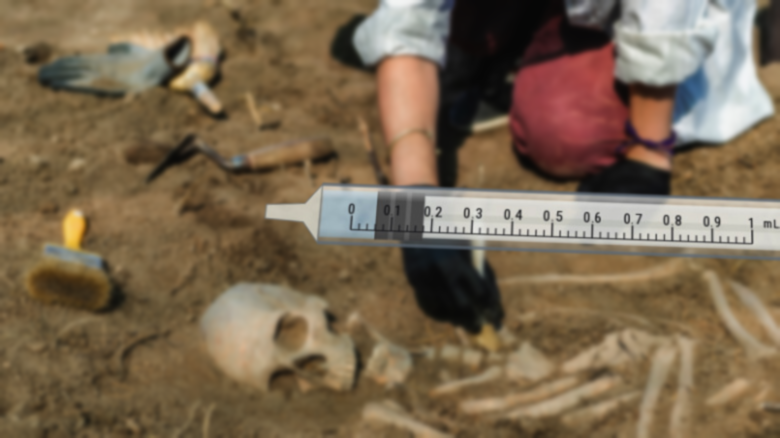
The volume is 0.06; mL
